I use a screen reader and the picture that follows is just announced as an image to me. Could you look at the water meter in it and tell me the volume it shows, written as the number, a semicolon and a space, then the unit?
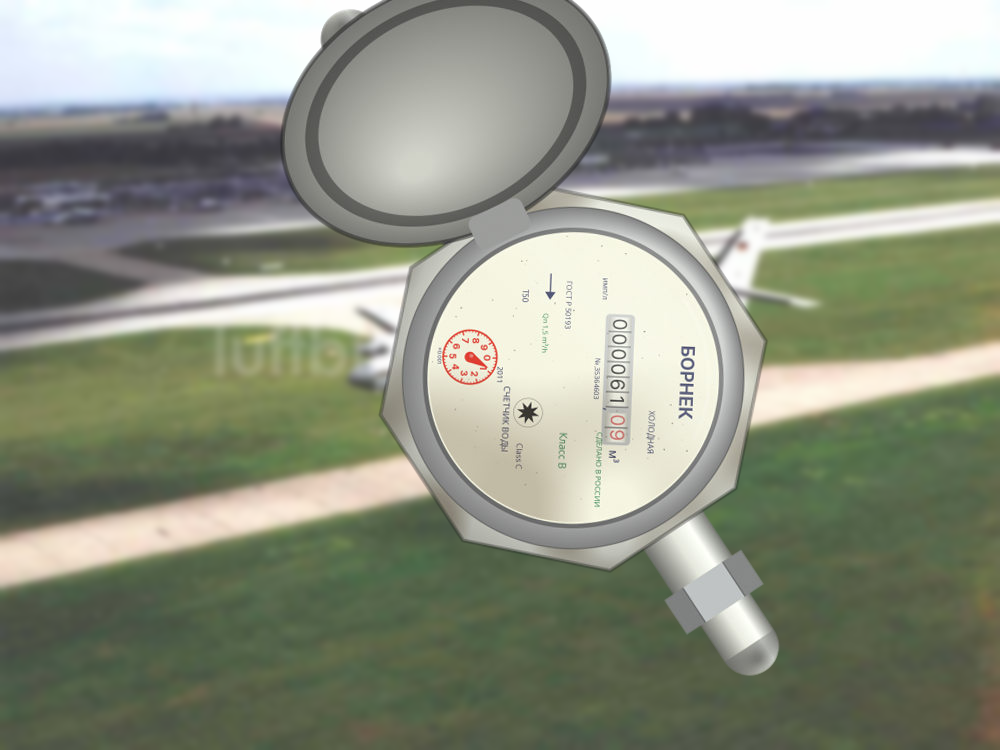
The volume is 61.090; m³
